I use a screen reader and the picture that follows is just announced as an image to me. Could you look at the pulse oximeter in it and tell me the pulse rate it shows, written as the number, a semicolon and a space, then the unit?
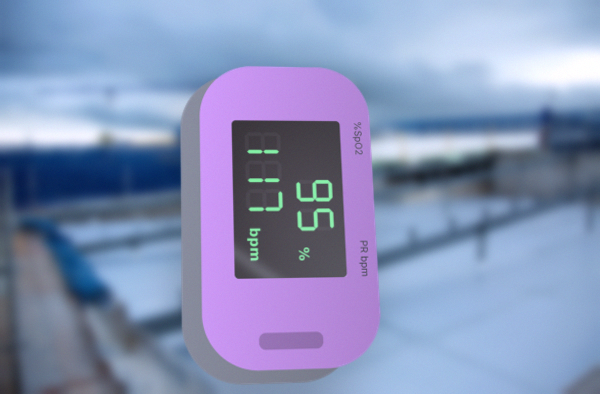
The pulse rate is 117; bpm
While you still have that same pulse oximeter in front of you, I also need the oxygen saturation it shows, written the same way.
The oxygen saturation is 95; %
